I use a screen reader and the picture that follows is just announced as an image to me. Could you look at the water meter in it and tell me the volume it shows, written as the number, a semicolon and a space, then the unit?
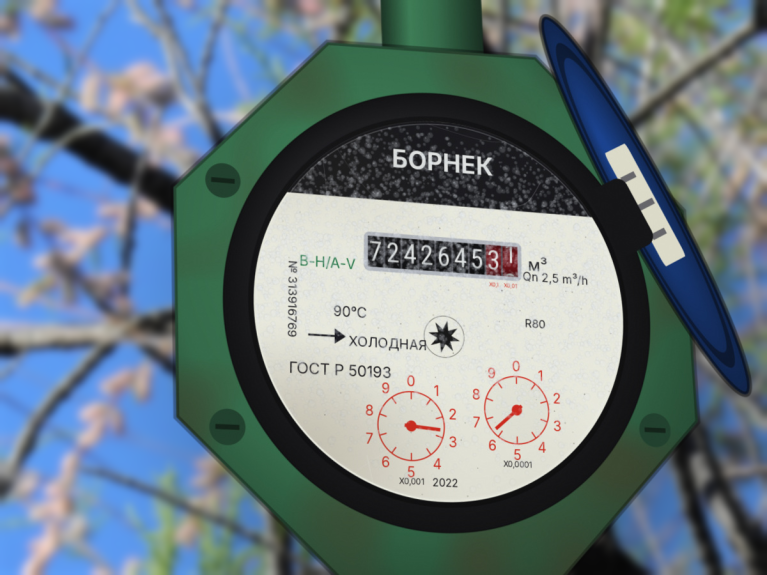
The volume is 7242645.3126; m³
